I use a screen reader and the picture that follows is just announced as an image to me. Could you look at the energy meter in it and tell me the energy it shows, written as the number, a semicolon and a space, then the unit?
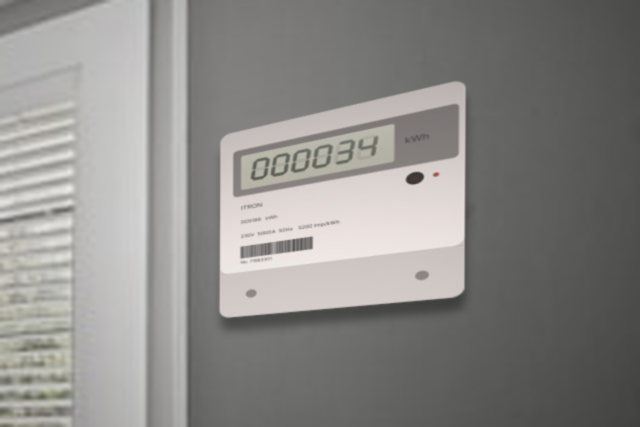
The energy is 34; kWh
